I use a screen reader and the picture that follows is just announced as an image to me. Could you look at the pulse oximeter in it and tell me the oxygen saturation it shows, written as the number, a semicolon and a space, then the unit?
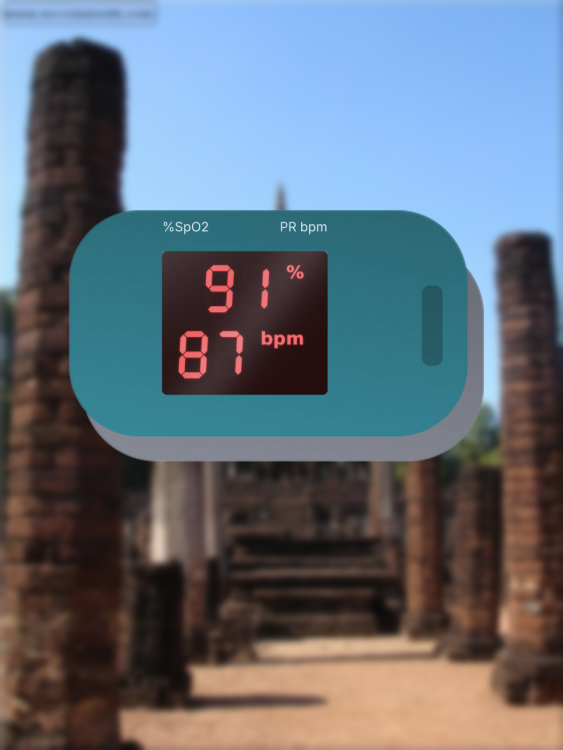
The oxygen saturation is 91; %
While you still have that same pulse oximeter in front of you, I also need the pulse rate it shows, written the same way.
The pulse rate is 87; bpm
